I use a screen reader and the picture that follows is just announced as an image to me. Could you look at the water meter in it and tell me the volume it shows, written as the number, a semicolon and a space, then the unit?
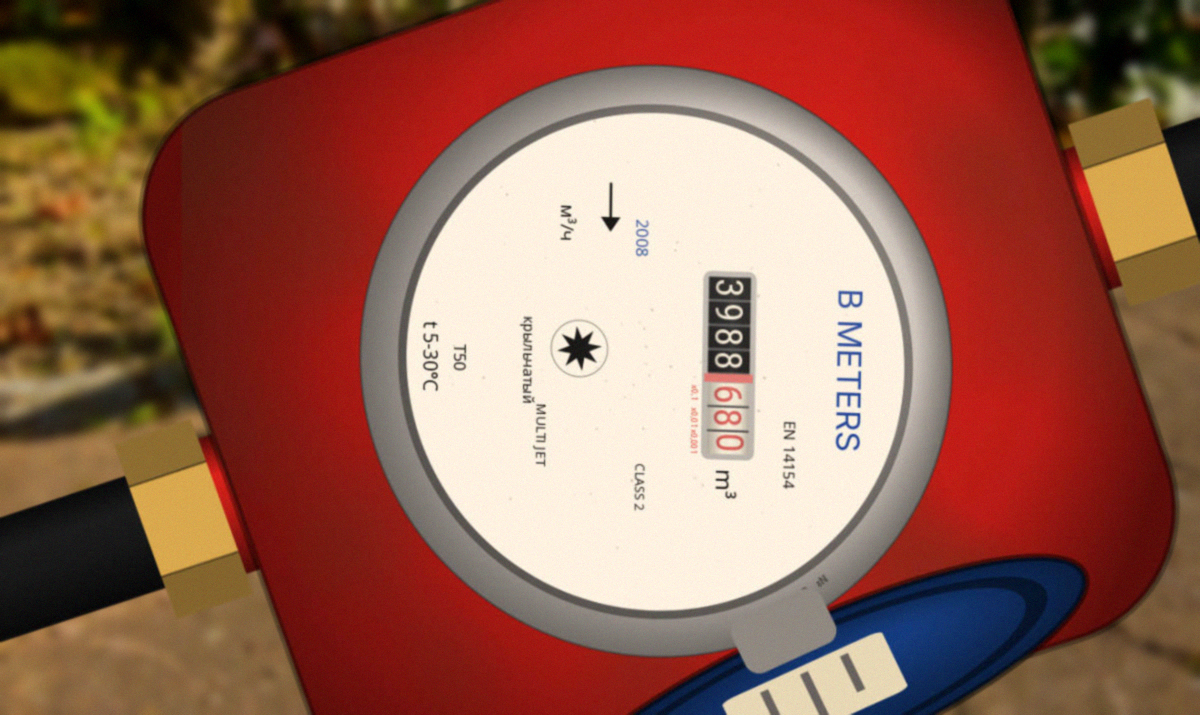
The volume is 3988.680; m³
